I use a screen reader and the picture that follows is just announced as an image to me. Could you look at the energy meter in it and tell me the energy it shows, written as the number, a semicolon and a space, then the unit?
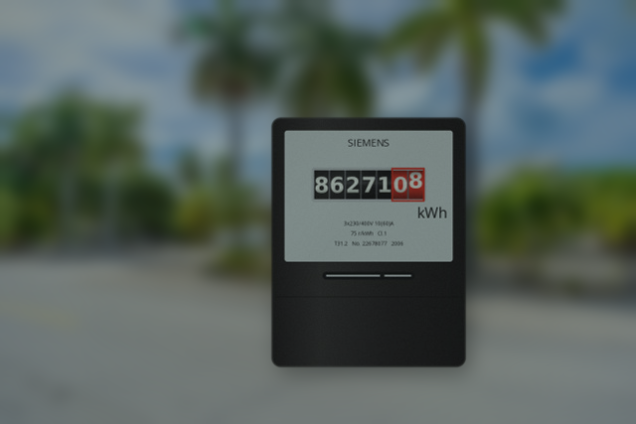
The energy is 86271.08; kWh
